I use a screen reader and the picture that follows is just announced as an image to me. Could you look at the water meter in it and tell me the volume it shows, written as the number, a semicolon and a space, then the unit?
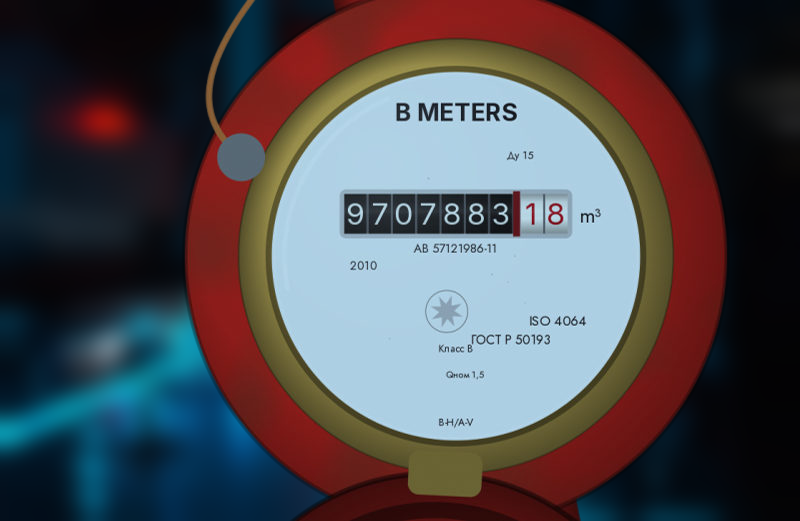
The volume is 9707883.18; m³
